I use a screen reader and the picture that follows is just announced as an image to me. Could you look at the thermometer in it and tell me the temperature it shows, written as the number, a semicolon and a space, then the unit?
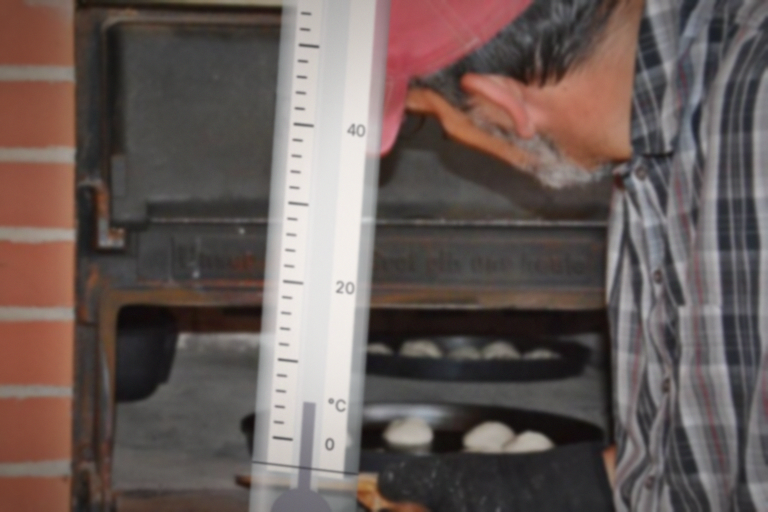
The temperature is 5; °C
